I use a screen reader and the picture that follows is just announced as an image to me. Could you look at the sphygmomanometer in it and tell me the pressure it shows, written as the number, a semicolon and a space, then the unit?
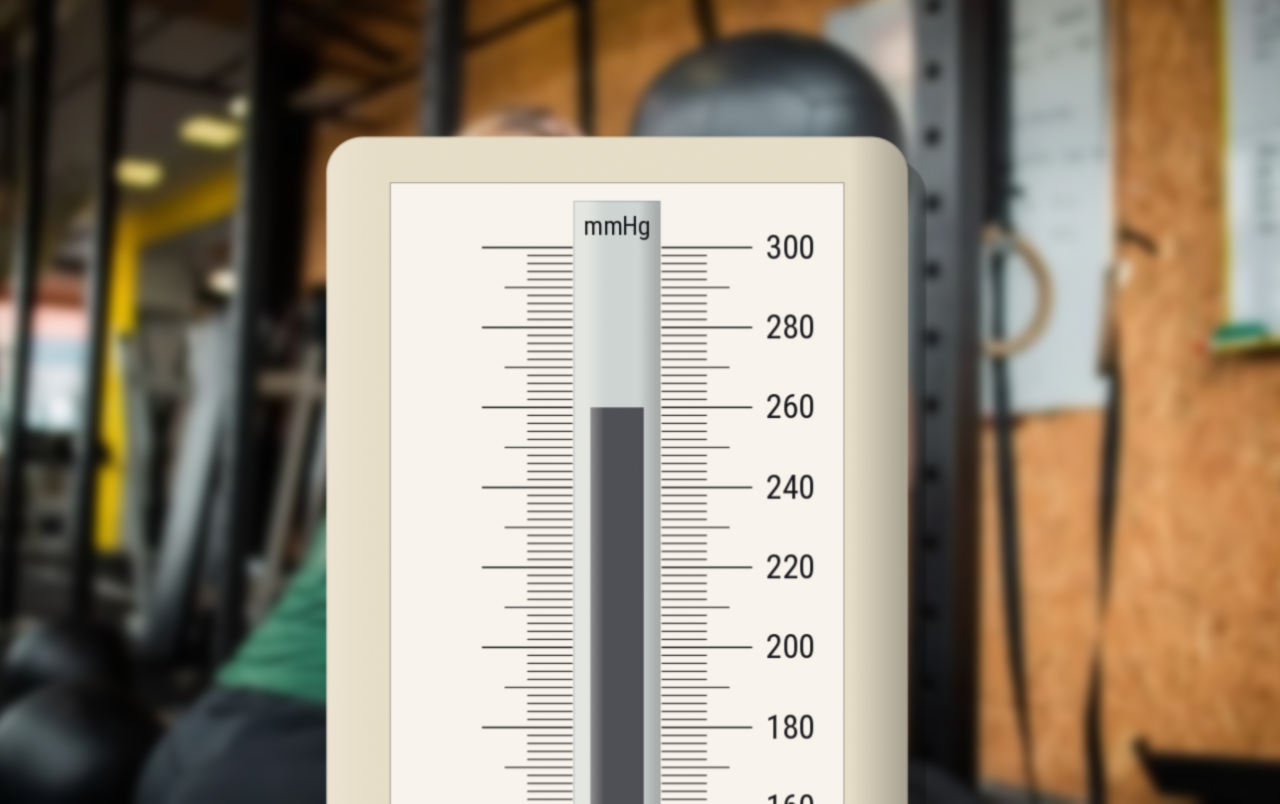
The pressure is 260; mmHg
